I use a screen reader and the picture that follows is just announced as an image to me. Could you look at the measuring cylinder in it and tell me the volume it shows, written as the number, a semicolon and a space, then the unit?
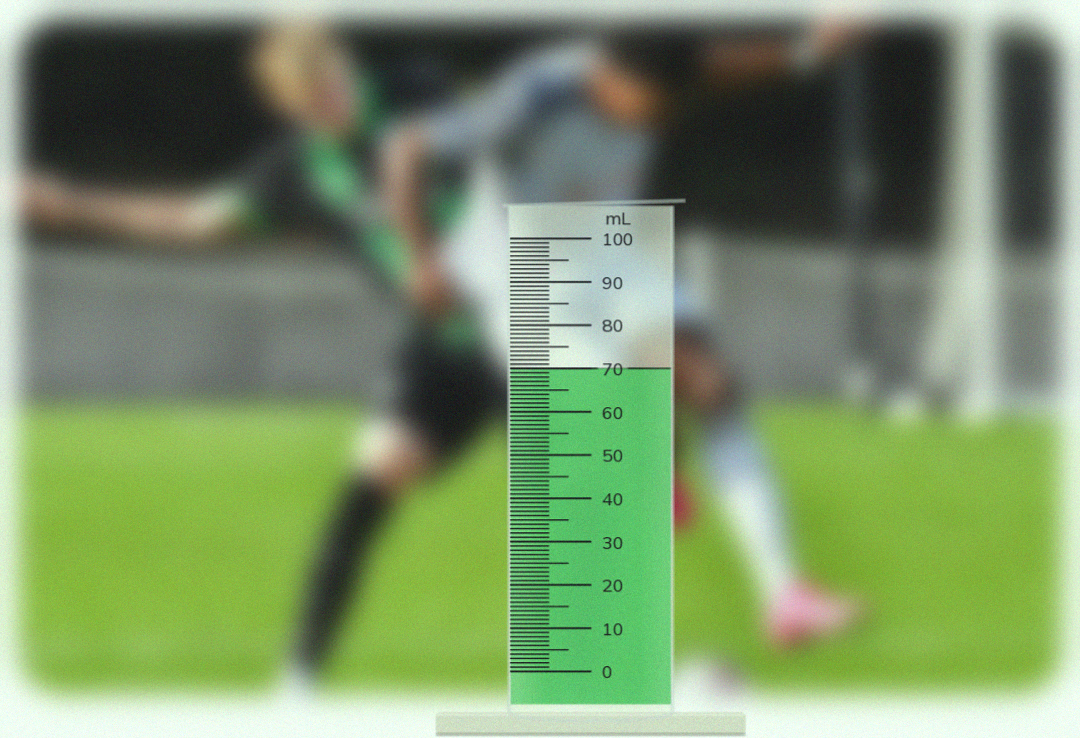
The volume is 70; mL
